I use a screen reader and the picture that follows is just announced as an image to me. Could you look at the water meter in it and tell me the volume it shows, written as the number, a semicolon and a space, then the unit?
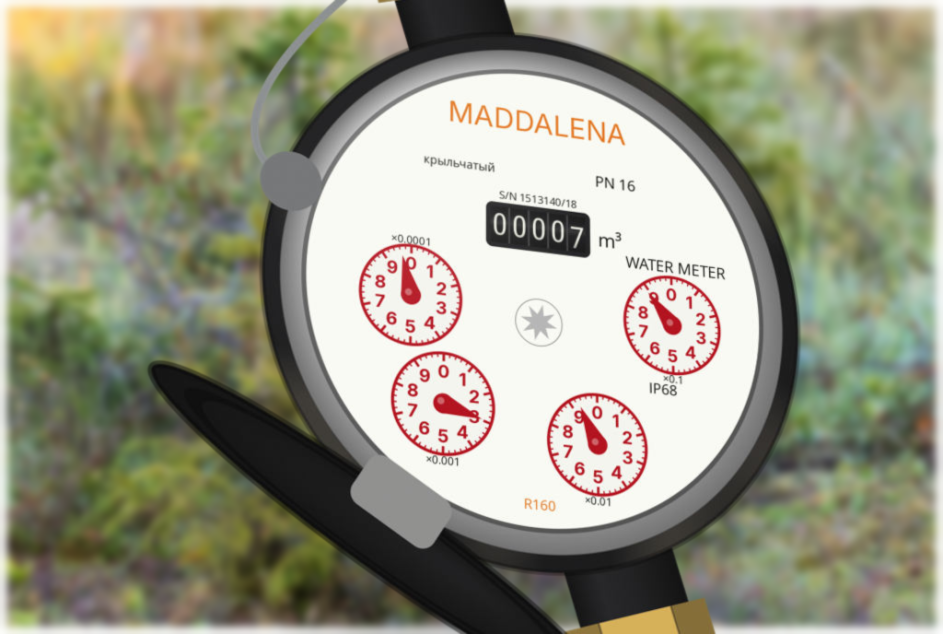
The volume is 6.8929; m³
